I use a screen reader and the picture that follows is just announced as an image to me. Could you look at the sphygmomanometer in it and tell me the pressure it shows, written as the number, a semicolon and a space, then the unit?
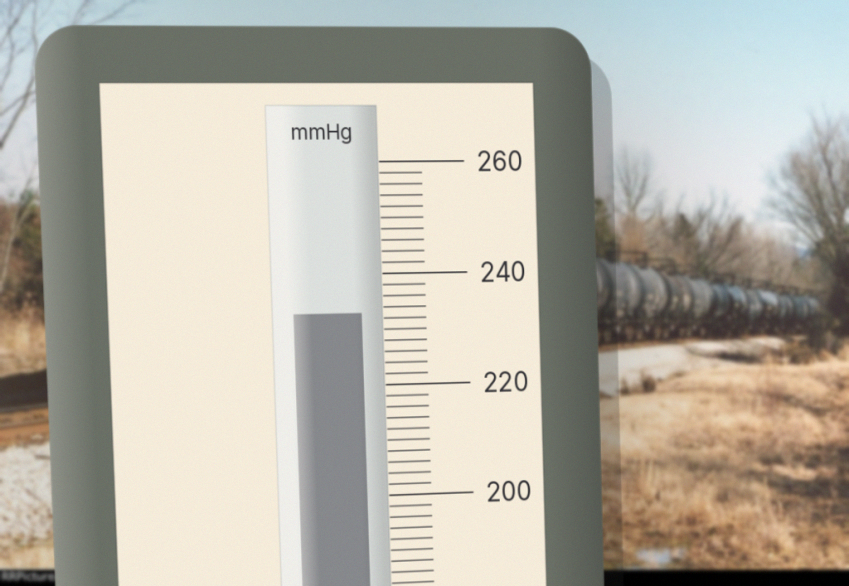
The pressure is 233; mmHg
